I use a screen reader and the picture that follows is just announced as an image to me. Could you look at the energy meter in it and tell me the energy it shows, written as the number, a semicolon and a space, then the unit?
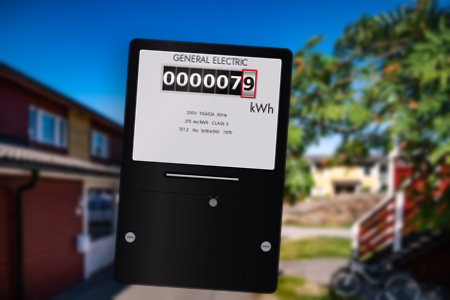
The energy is 7.9; kWh
